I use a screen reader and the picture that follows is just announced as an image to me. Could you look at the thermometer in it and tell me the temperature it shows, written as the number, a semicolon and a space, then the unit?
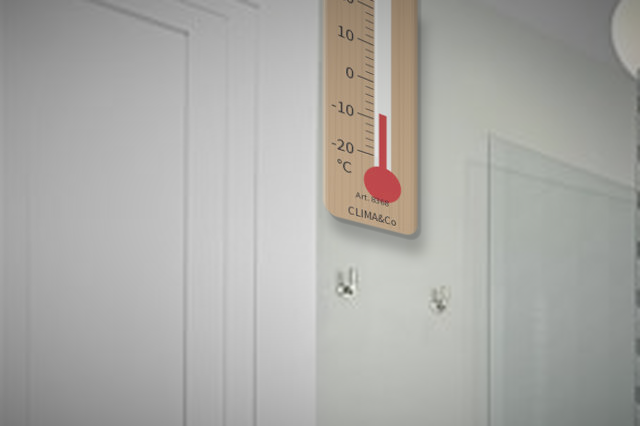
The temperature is -8; °C
